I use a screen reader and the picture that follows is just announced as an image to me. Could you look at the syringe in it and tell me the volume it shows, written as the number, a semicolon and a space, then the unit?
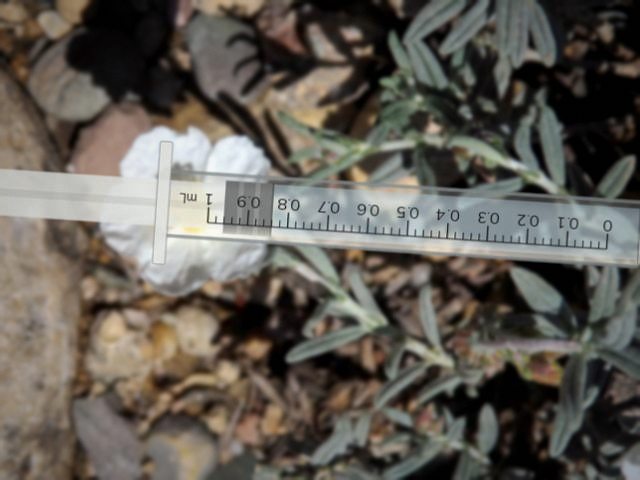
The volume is 0.84; mL
